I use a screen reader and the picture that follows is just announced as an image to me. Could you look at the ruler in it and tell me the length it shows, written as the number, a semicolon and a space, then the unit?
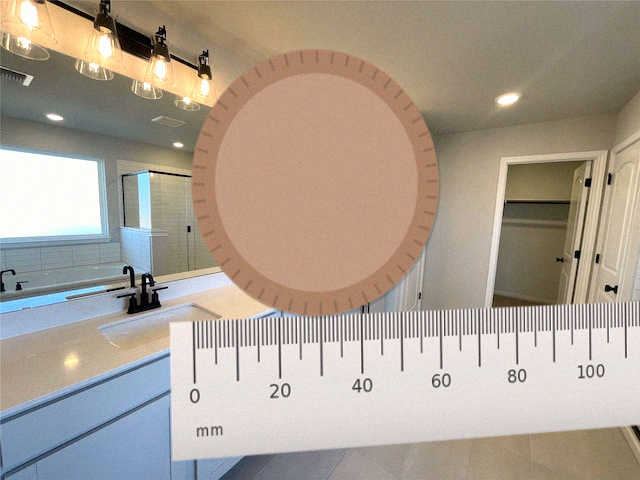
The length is 60; mm
